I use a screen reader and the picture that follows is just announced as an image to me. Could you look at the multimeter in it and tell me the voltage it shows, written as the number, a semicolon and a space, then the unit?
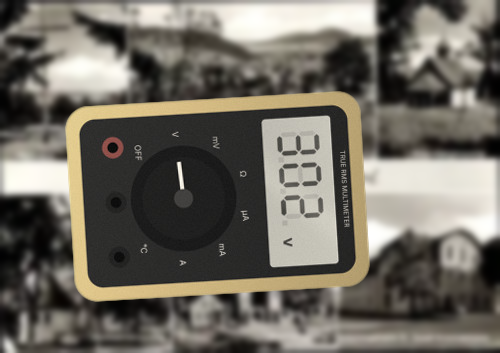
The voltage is 302; V
